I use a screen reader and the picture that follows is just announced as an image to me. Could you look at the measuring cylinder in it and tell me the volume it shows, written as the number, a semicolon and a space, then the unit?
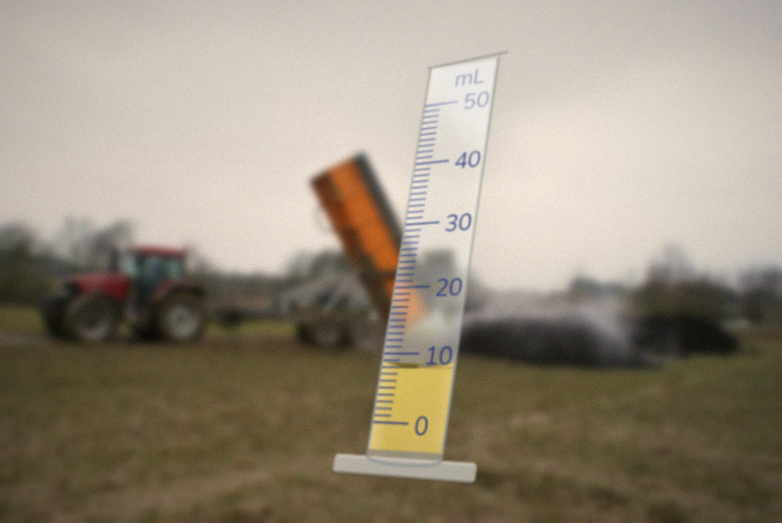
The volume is 8; mL
